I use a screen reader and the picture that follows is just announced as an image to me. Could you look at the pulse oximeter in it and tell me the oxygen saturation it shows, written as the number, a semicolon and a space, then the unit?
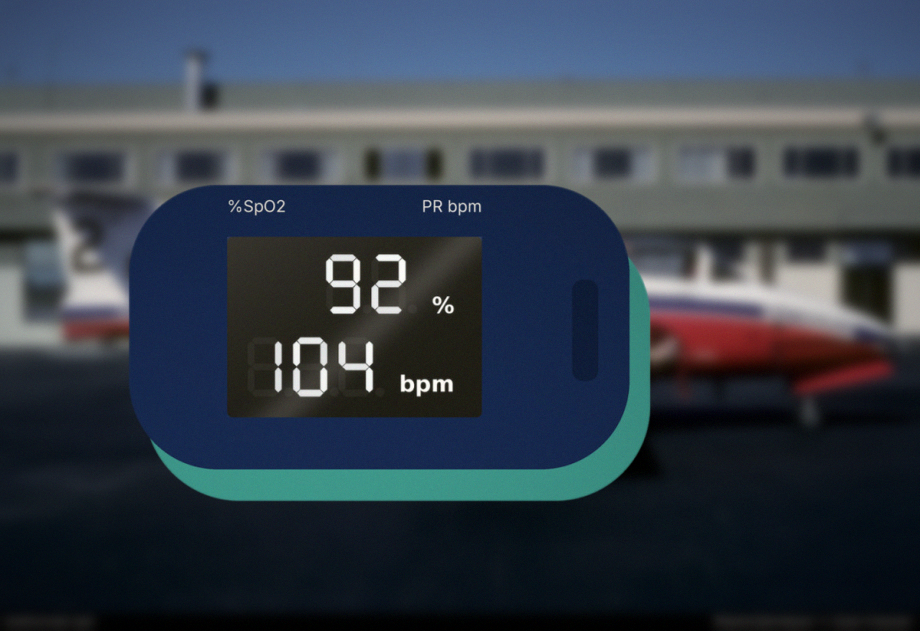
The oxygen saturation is 92; %
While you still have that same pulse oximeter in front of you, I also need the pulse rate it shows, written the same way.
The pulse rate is 104; bpm
